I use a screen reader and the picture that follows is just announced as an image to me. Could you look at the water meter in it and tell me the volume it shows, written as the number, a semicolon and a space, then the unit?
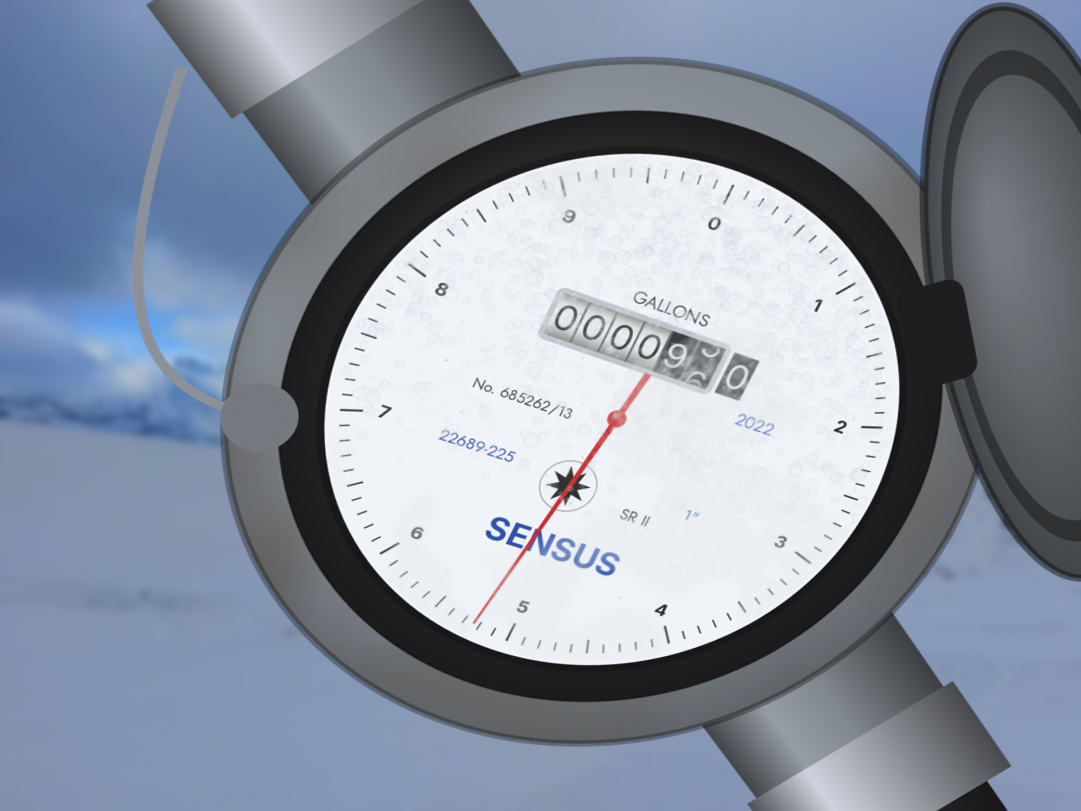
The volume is 955.2; gal
